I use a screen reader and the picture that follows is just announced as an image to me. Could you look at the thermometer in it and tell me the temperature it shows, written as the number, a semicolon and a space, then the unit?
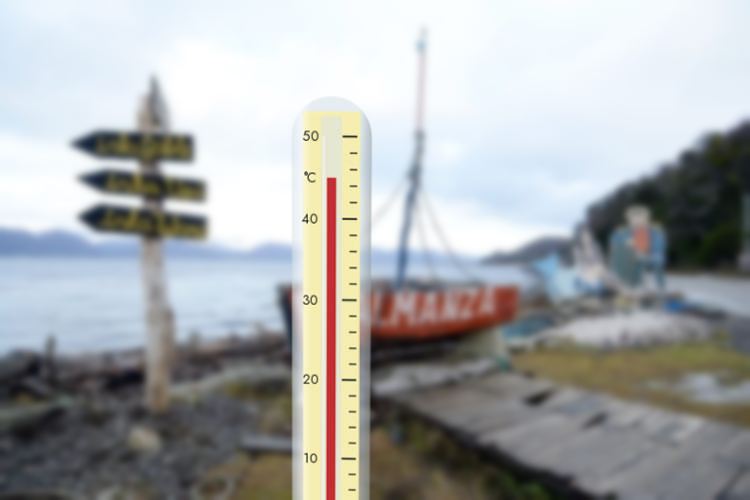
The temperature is 45; °C
